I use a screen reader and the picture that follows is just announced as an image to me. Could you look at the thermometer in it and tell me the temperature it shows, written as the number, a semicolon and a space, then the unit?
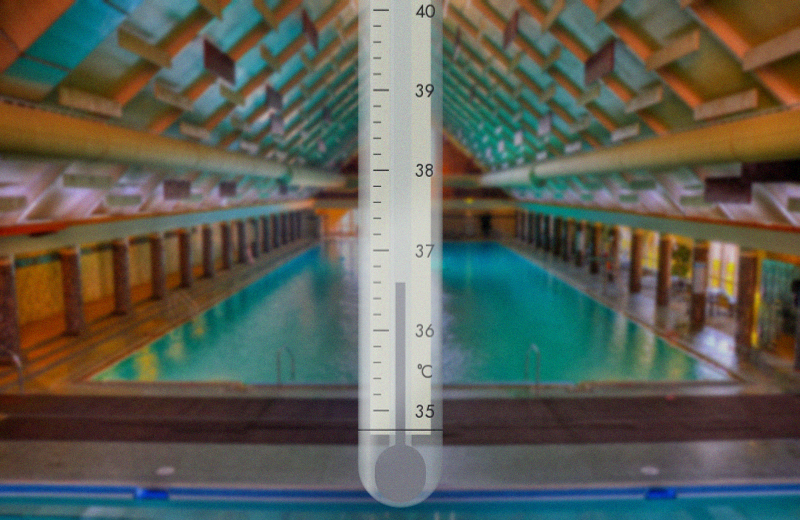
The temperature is 36.6; °C
